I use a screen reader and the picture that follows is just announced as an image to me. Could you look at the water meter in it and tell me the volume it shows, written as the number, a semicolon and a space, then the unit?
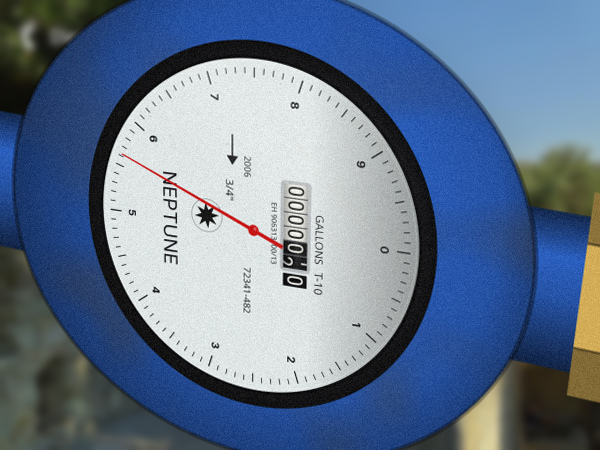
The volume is 15.6; gal
